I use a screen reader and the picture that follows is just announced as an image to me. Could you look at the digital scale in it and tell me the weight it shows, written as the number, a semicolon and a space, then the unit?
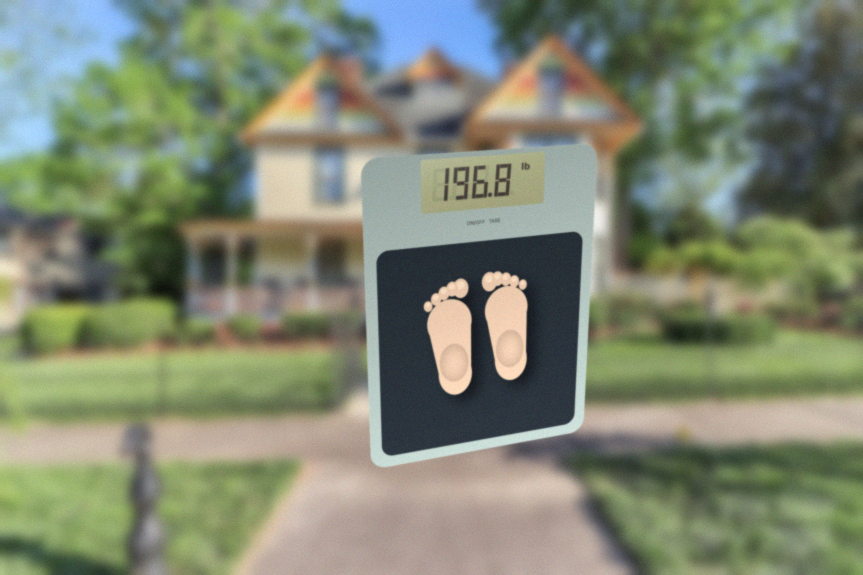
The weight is 196.8; lb
